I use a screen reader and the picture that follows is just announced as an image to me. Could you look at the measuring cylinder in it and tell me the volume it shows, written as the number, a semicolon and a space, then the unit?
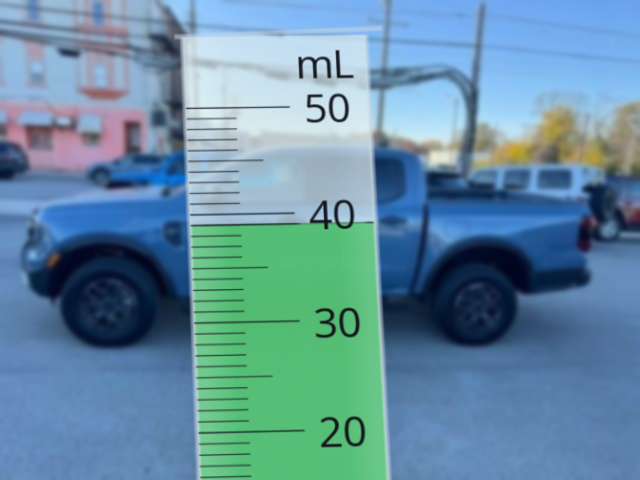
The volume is 39; mL
